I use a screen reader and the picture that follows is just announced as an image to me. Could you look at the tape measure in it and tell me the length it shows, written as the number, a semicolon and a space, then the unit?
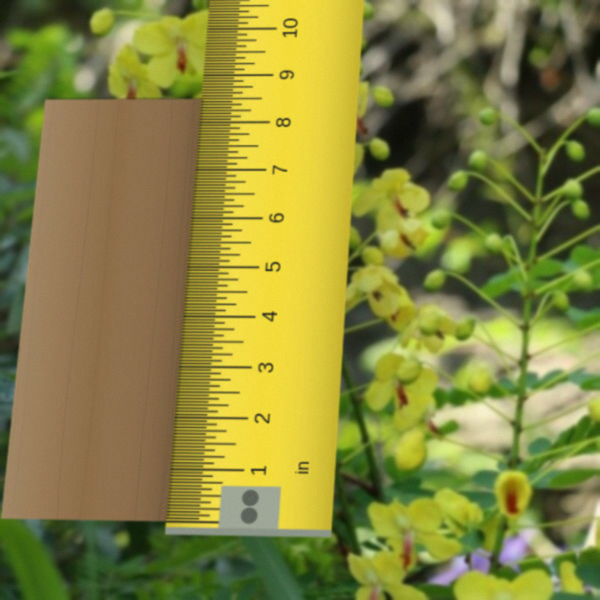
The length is 8.5; in
